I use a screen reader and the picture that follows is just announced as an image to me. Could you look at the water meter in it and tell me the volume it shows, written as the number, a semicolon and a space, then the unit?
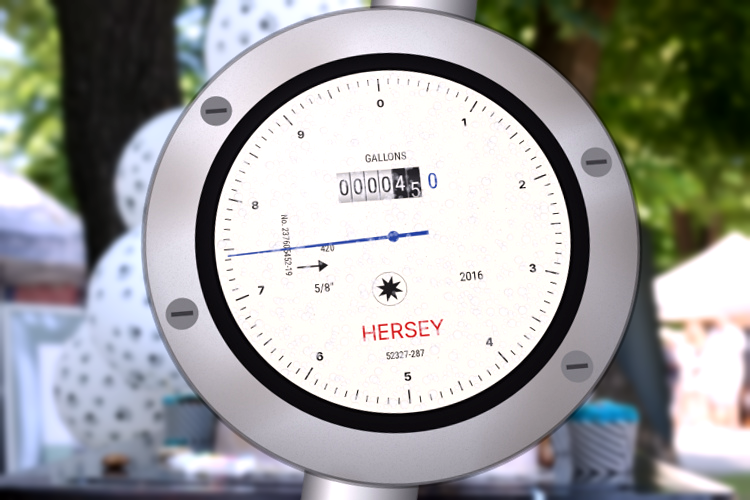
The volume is 447.4; gal
